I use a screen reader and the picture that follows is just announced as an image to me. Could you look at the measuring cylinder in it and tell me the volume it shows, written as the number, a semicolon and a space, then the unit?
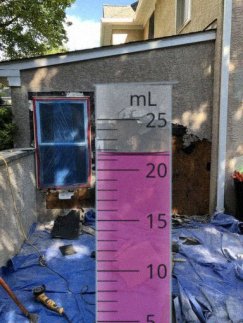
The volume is 21.5; mL
